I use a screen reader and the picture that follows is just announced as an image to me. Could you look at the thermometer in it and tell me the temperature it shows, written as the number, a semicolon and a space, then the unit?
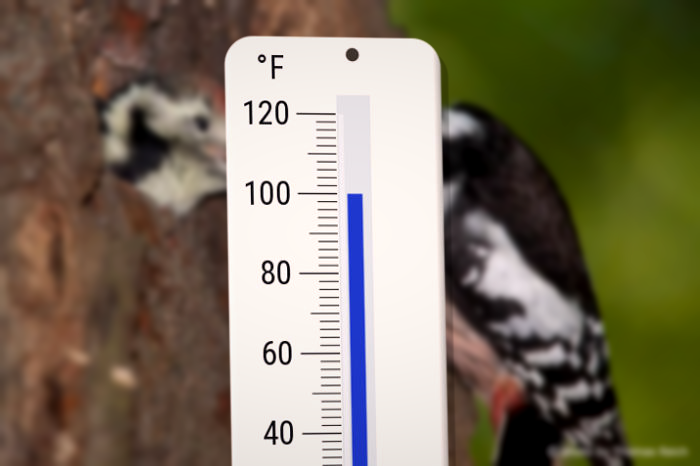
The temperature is 100; °F
